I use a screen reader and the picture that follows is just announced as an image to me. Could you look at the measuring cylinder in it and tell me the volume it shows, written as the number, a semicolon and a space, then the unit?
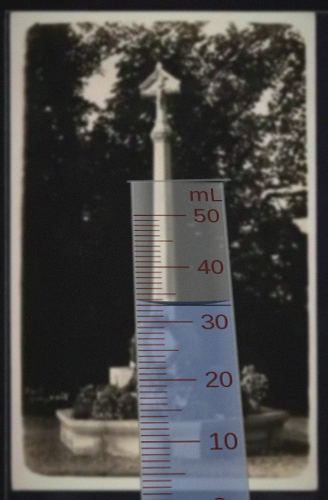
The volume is 33; mL
